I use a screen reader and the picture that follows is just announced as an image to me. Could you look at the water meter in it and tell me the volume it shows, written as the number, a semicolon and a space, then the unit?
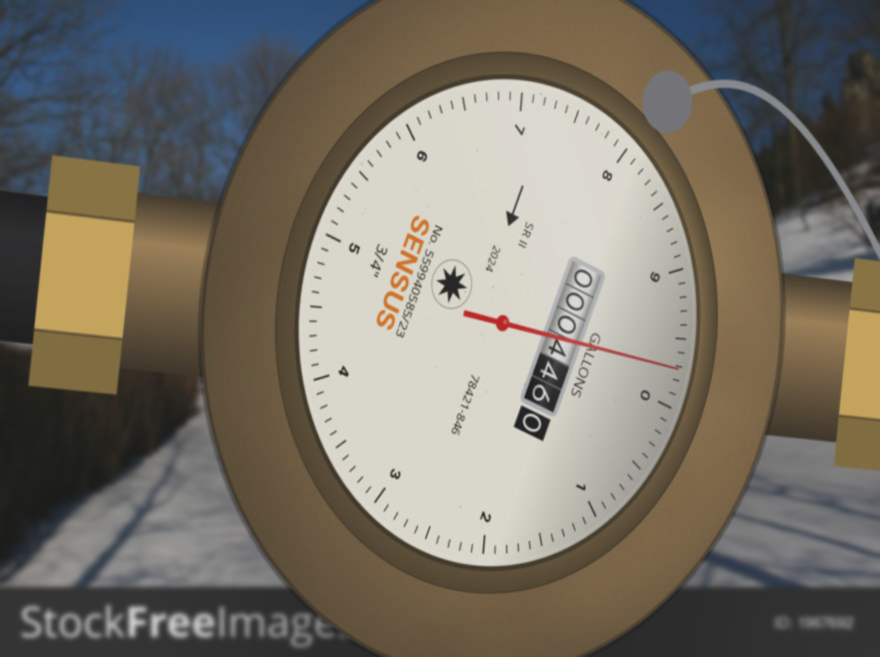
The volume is 4459.7; gal
